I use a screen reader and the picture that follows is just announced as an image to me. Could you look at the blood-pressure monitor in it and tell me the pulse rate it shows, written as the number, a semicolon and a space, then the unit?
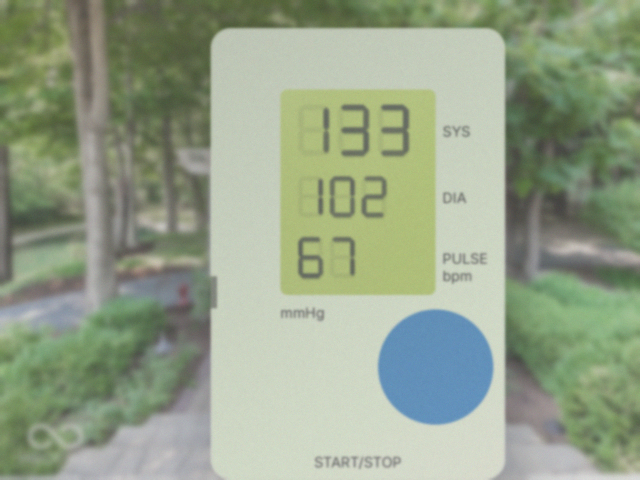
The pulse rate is 67; bpm
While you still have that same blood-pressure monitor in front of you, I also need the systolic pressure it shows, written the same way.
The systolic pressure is 133; mmHg
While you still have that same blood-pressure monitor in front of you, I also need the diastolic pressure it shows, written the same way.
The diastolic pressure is 102; mmHg
